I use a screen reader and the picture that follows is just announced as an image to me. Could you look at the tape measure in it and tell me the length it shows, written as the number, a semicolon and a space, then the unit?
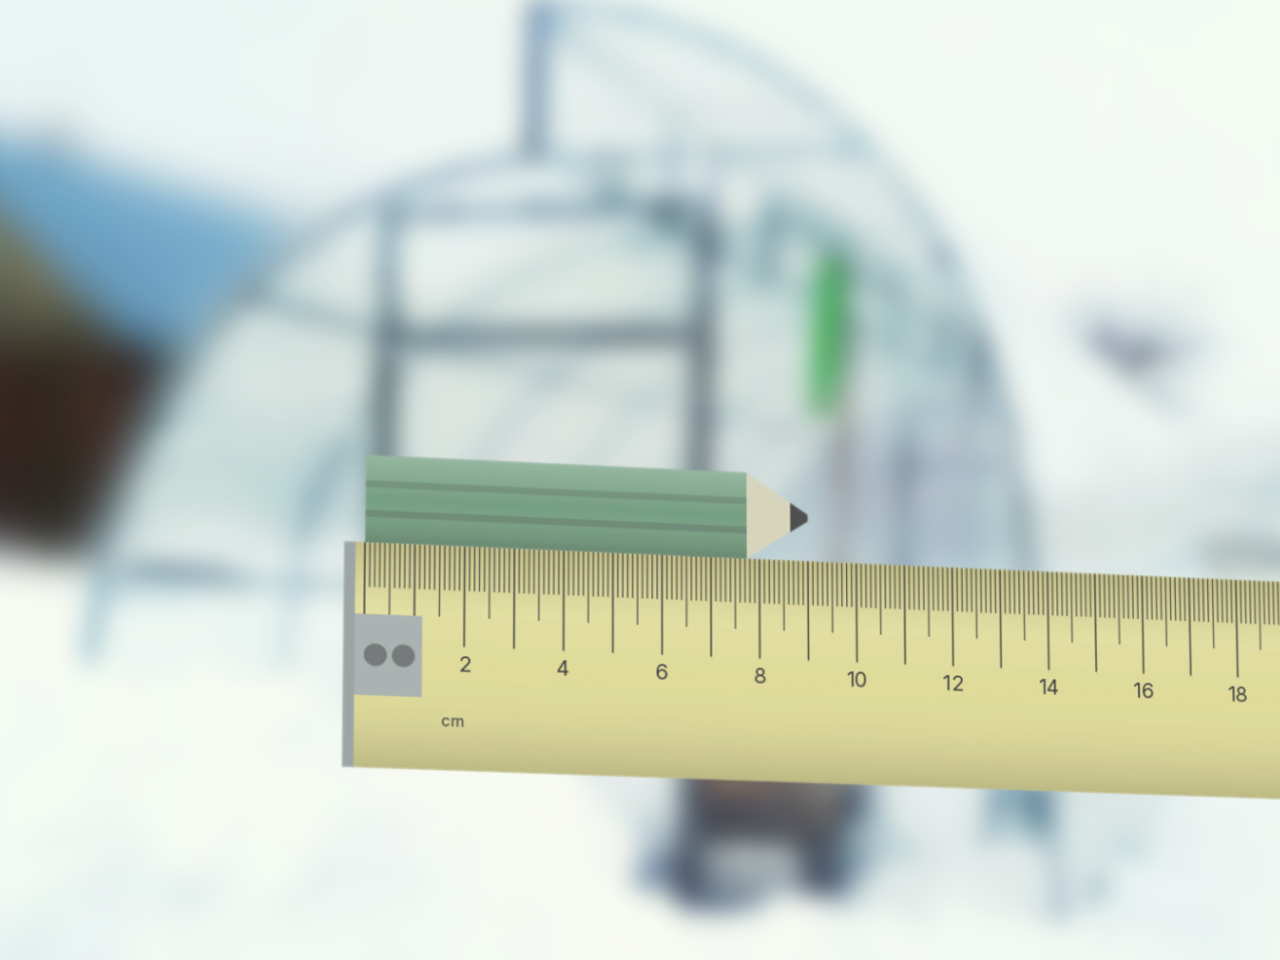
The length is 9; cm
